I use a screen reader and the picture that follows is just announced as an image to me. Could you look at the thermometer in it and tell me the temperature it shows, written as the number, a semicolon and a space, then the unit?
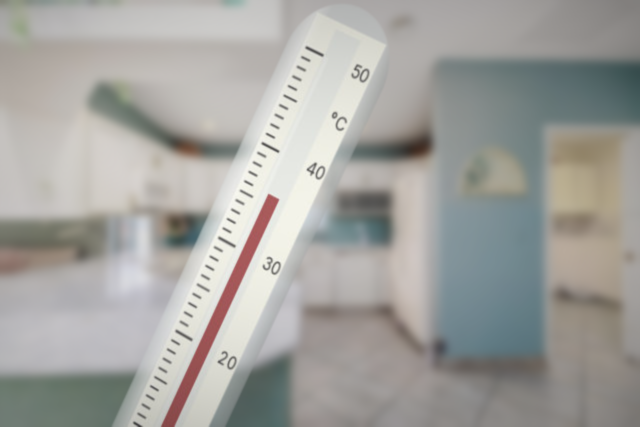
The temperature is 36; °C
